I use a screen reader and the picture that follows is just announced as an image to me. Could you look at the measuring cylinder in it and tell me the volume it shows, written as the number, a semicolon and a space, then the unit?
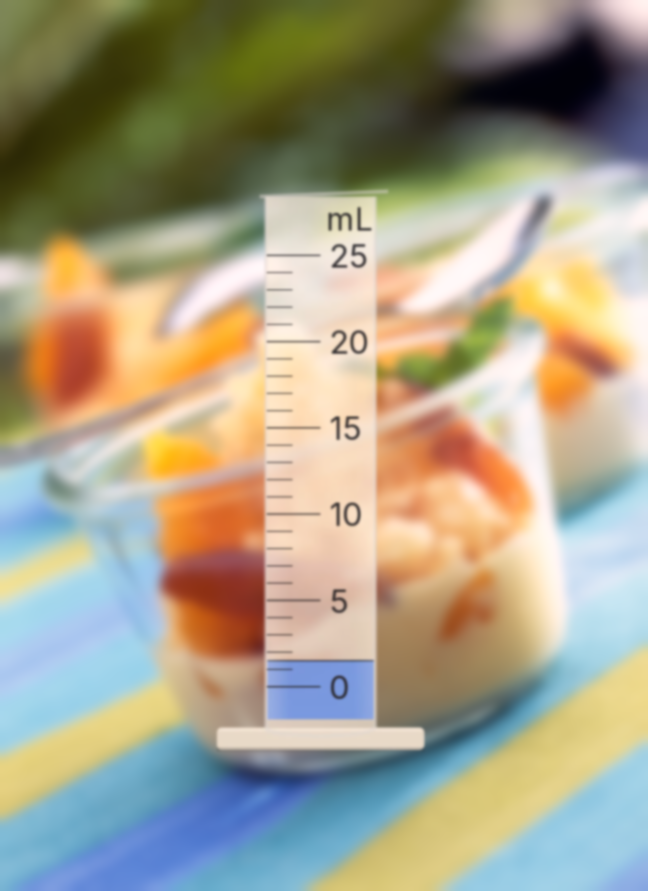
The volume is 1.5; mL
